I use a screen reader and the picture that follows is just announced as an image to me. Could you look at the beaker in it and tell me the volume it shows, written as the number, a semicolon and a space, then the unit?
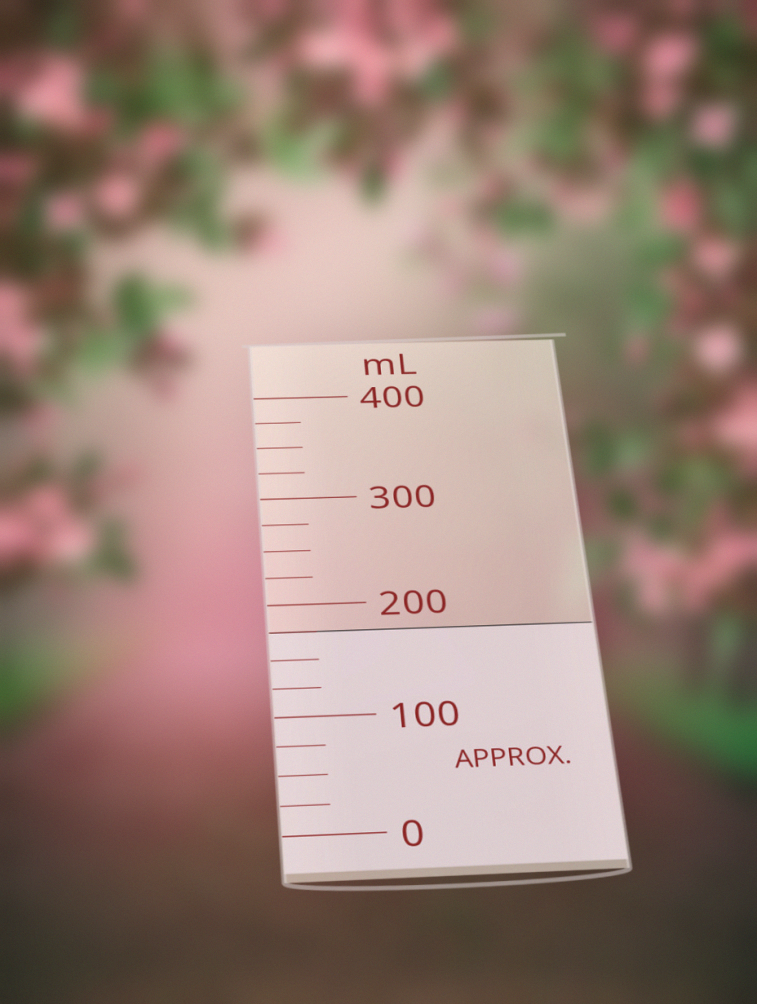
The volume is 175; mL
